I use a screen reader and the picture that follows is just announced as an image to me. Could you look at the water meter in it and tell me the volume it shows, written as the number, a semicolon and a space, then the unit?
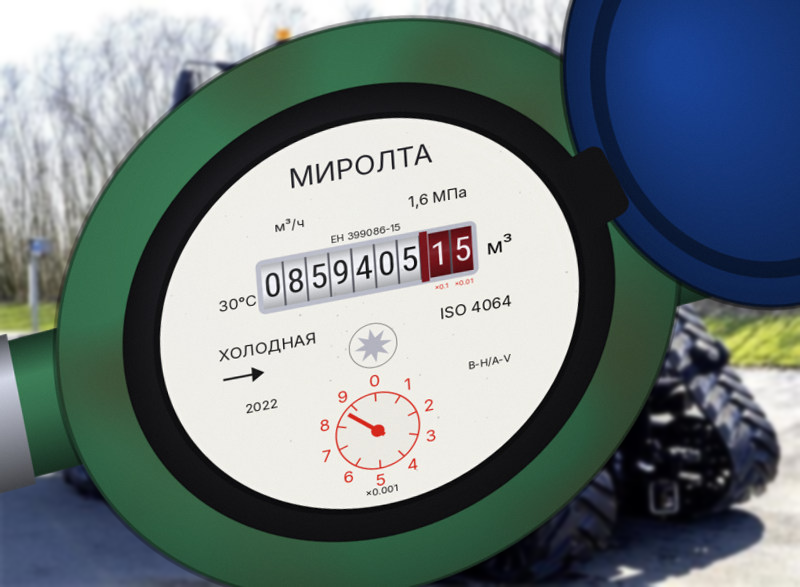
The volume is 859405.158; m³
